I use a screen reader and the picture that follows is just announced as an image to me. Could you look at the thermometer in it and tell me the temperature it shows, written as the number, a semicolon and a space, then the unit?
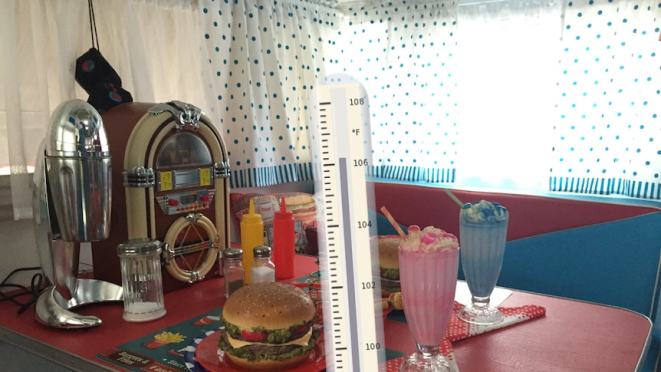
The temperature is 106.2; °F
